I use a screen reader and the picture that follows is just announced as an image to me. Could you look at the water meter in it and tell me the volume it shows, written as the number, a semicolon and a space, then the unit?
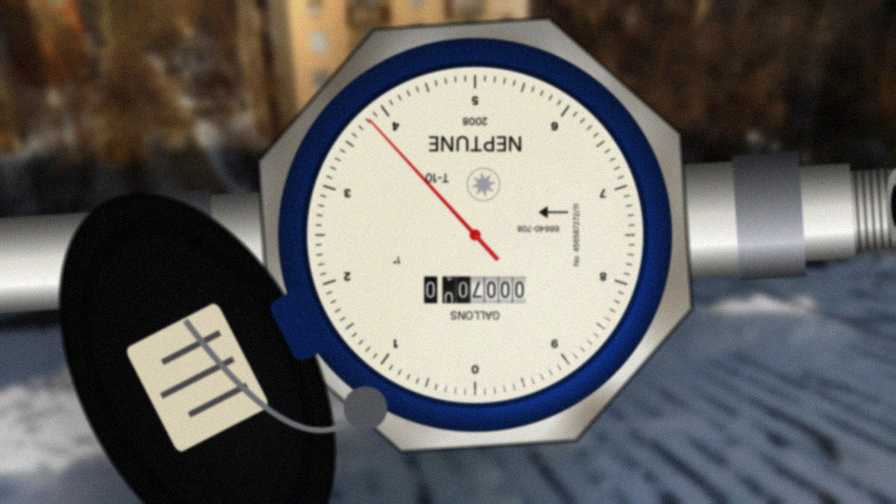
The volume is 7003.8; gal
